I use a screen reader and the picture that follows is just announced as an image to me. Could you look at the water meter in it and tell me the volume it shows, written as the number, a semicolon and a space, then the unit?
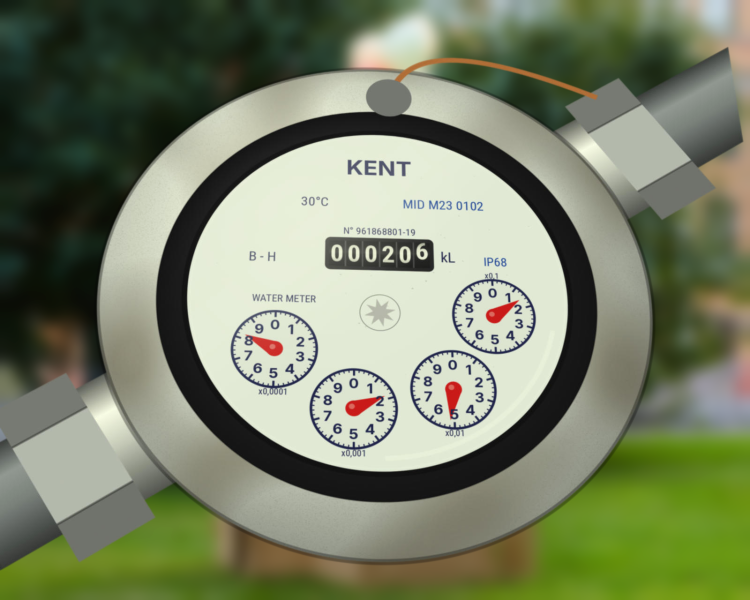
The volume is 206.1518; kL
